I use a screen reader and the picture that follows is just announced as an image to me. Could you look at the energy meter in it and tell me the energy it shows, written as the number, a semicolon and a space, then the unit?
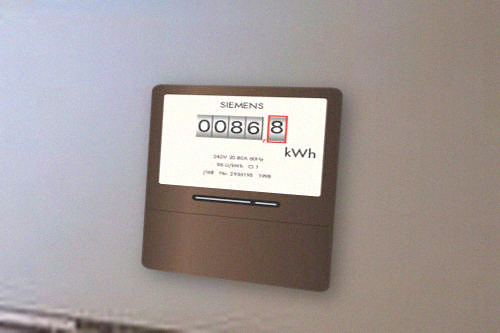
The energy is 86.8; kWh
